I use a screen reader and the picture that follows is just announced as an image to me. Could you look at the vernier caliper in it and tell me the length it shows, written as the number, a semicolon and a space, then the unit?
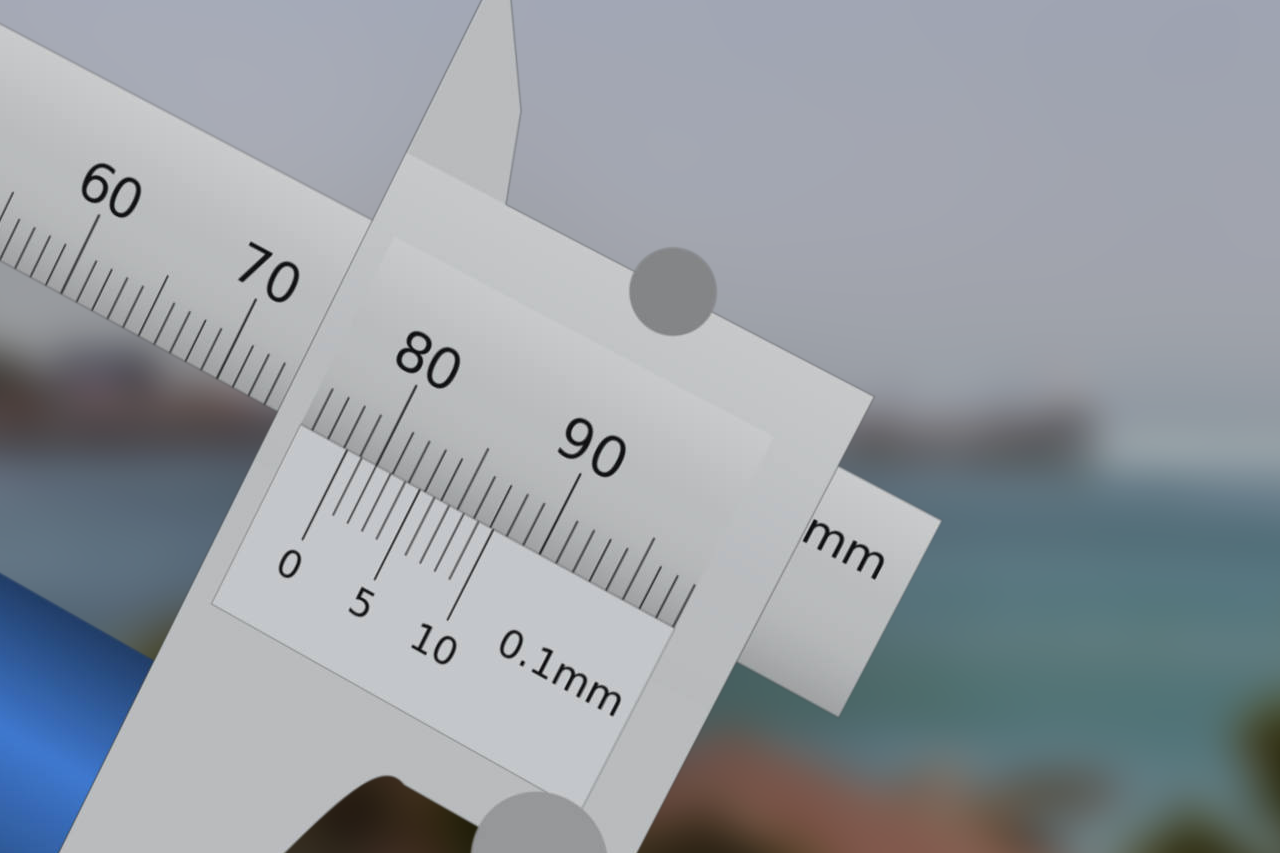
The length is 78.2; mm
